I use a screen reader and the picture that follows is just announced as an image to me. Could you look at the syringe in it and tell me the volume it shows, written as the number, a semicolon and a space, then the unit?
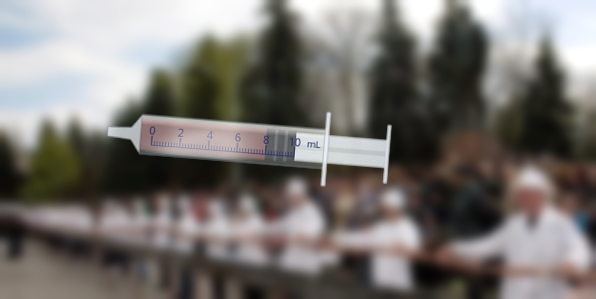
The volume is 8; mL
